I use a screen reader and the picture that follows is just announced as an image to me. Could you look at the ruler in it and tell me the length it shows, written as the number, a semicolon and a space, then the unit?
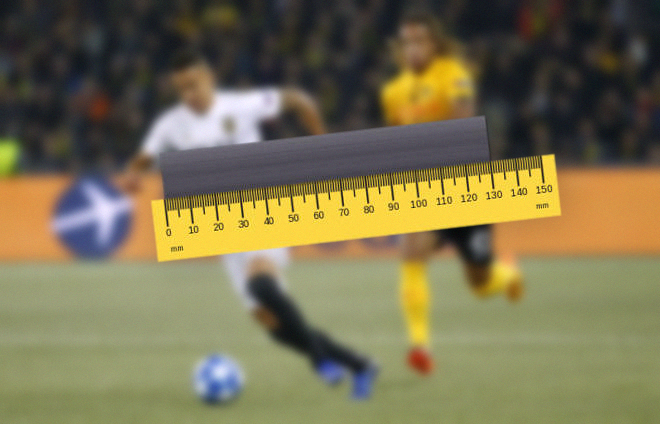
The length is 130; mm
